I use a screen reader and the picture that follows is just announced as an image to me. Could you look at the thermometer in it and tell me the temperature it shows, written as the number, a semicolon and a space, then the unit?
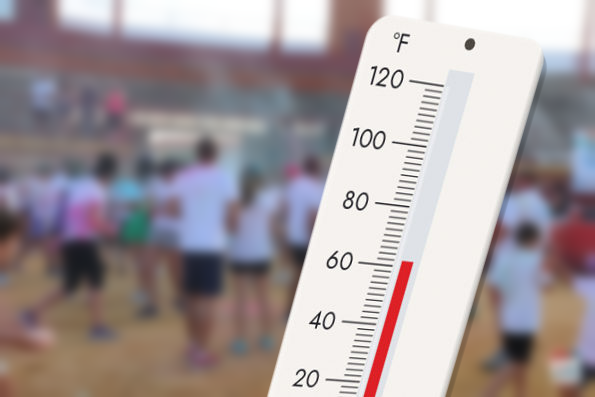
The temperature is 62; °F
